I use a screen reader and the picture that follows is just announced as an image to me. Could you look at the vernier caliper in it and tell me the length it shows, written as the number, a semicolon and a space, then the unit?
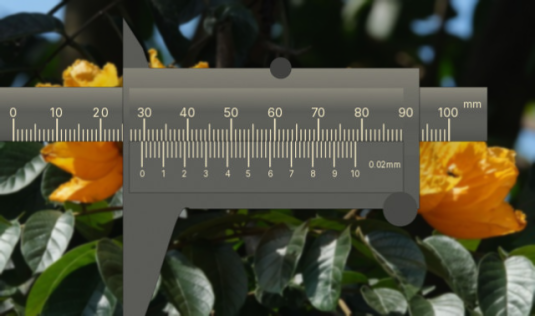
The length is 29.5; mm
